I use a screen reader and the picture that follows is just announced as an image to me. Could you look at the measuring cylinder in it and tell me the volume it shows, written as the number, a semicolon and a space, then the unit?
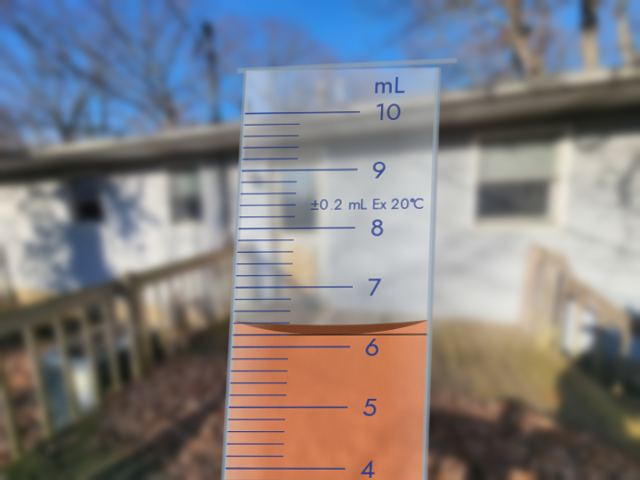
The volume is 6.2; mL
